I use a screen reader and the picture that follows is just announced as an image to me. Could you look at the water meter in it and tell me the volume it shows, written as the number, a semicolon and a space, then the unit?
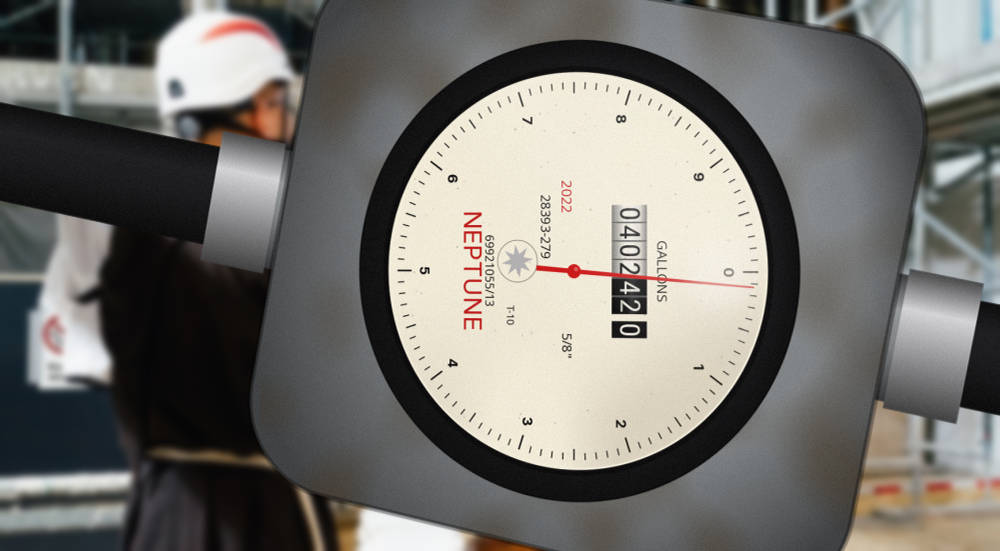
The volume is 402420.1; gal
